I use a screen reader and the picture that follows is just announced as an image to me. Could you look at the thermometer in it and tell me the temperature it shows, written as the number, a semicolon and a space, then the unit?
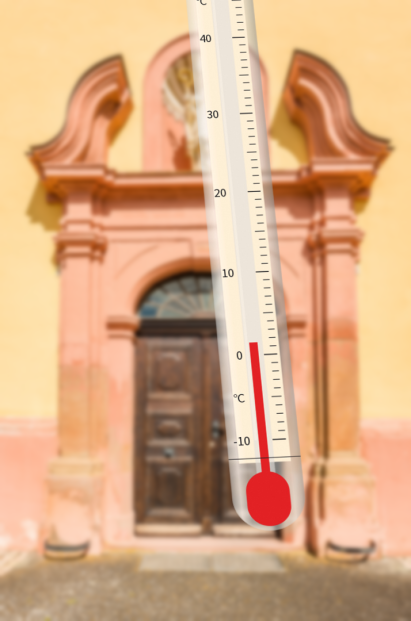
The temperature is 1.5; °C
